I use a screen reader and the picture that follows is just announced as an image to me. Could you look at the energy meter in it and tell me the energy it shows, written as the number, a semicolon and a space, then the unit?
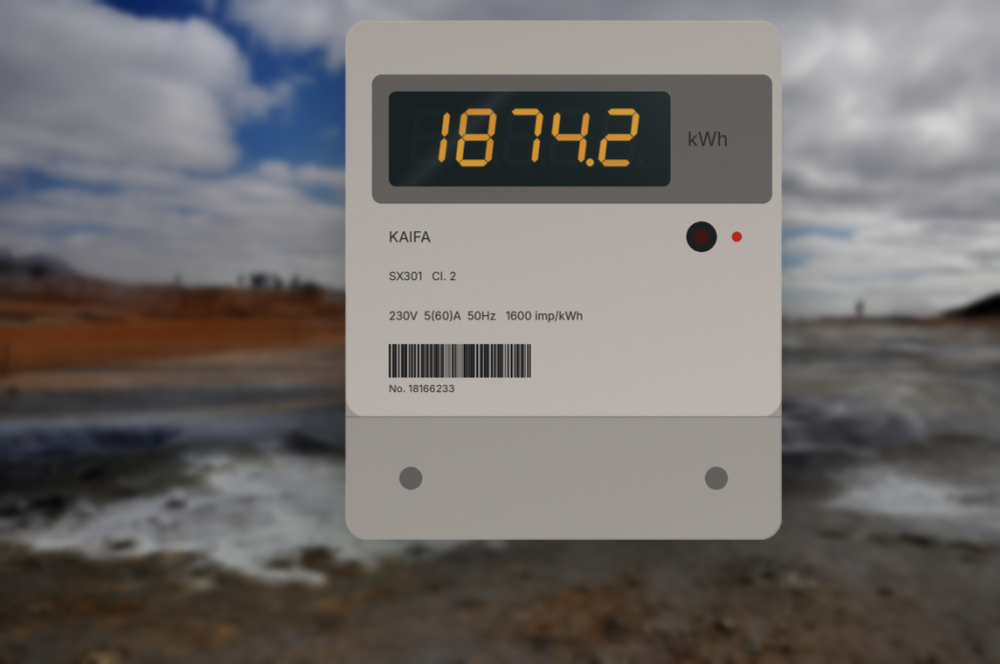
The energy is 1874.2; kWh
